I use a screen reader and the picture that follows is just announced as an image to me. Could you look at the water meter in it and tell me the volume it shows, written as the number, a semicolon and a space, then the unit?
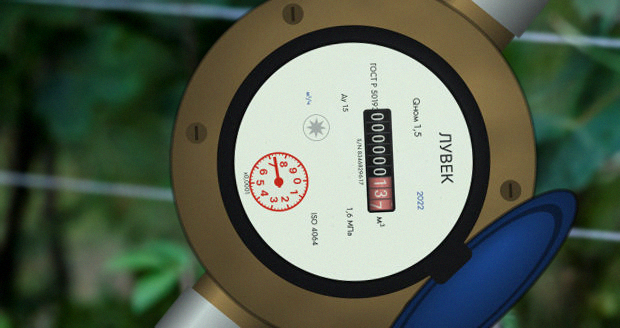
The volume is 0.1367; m³
